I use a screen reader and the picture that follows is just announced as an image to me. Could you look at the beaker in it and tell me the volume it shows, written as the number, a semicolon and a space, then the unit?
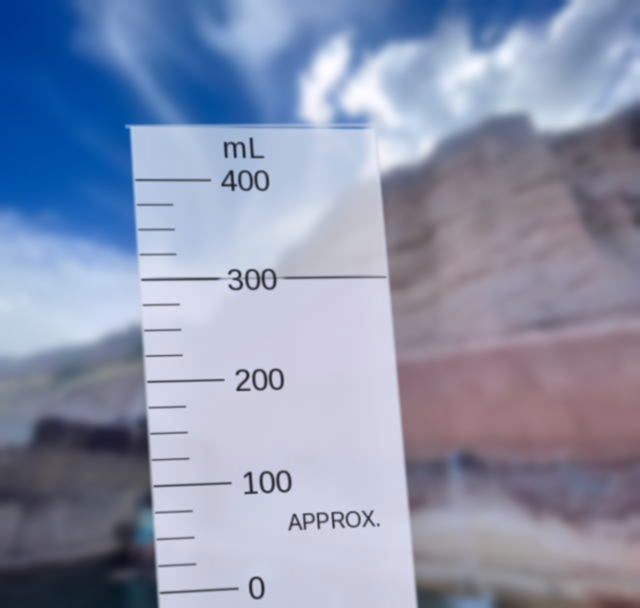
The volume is 300; mL
